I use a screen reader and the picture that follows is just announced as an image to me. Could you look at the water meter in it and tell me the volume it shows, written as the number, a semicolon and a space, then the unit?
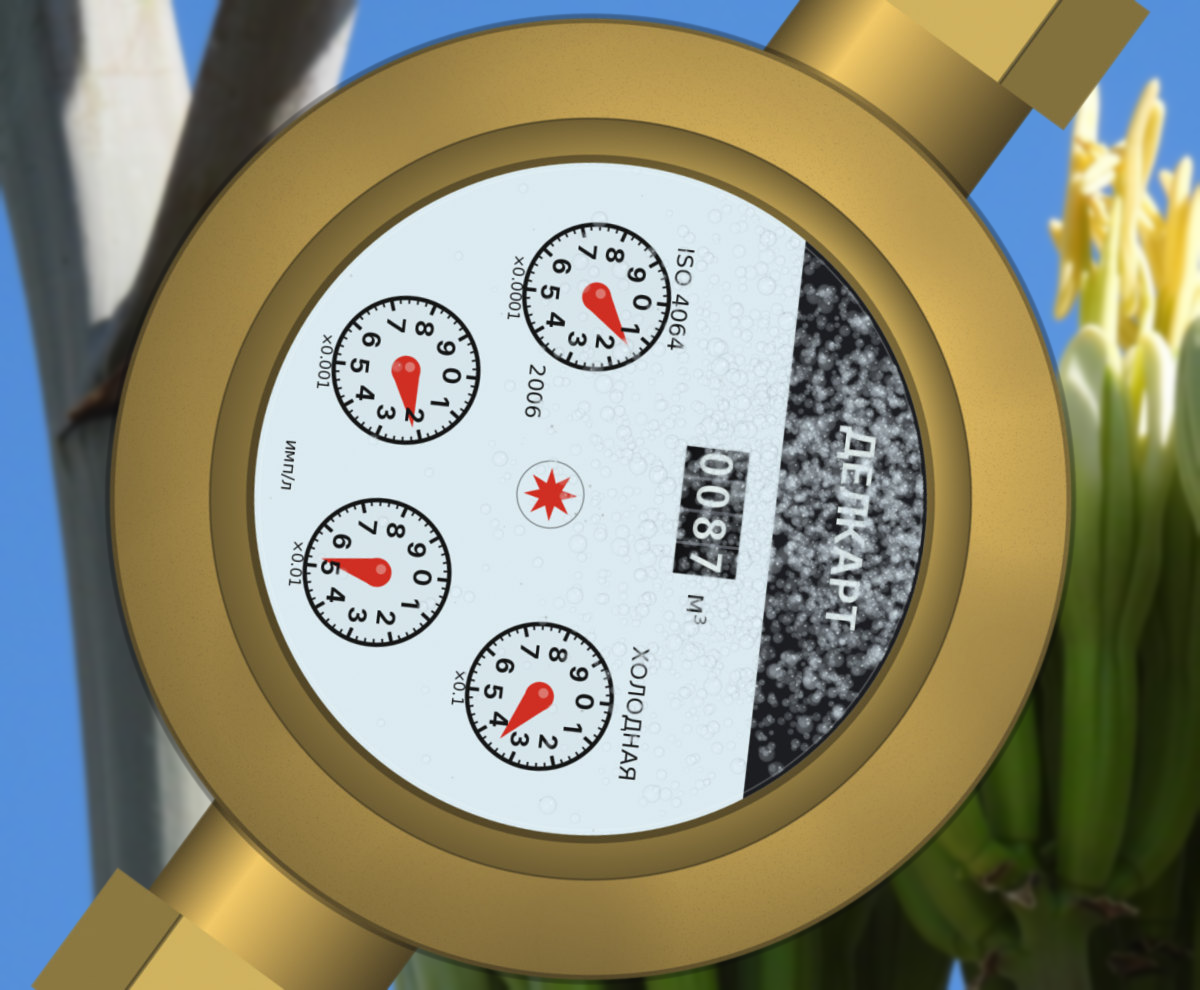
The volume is 87.3521; m³
